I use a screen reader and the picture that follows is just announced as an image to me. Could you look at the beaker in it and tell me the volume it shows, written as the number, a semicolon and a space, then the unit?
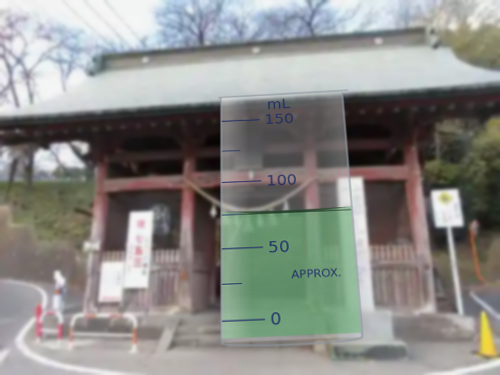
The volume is 75; mL
